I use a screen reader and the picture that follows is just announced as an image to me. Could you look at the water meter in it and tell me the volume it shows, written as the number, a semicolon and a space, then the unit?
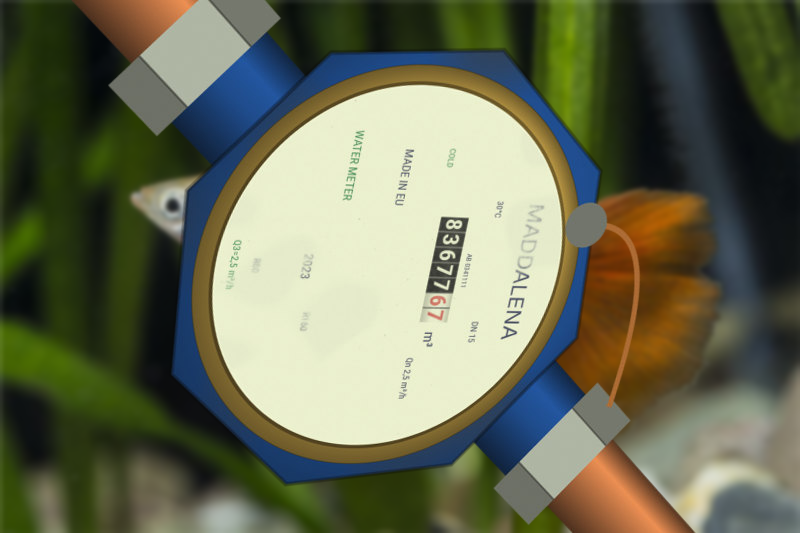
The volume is 83677.67; m³
